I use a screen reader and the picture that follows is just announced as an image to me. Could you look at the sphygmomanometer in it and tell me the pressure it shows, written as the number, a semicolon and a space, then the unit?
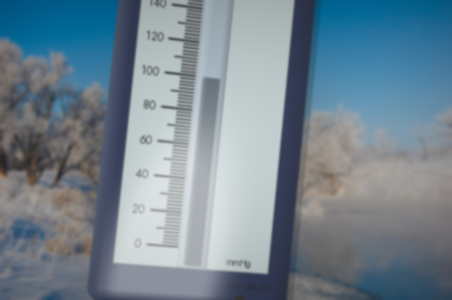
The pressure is 100; mmHg
